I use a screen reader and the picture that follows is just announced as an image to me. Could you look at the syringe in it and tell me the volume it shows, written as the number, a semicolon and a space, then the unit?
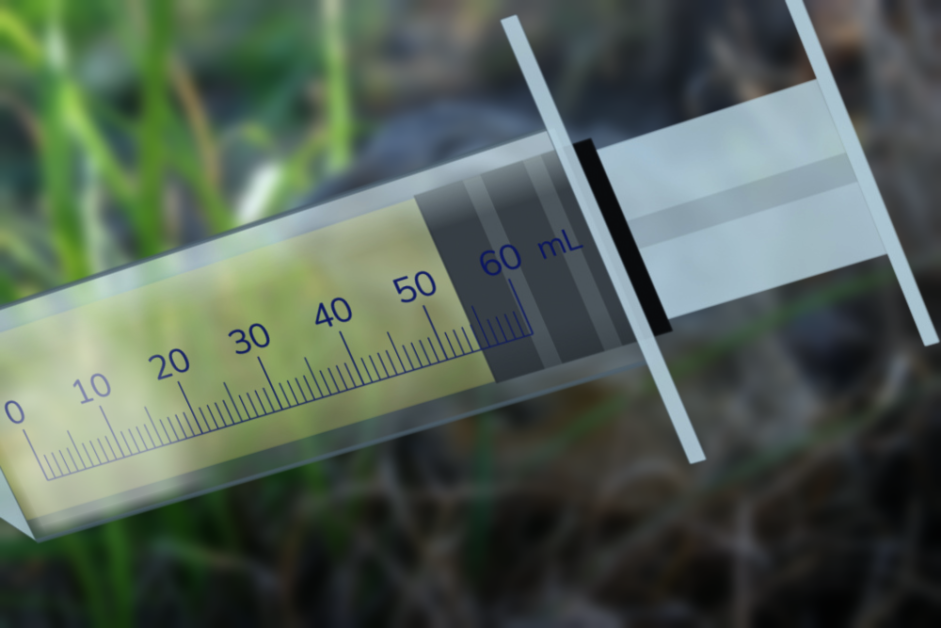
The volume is 54; mL
